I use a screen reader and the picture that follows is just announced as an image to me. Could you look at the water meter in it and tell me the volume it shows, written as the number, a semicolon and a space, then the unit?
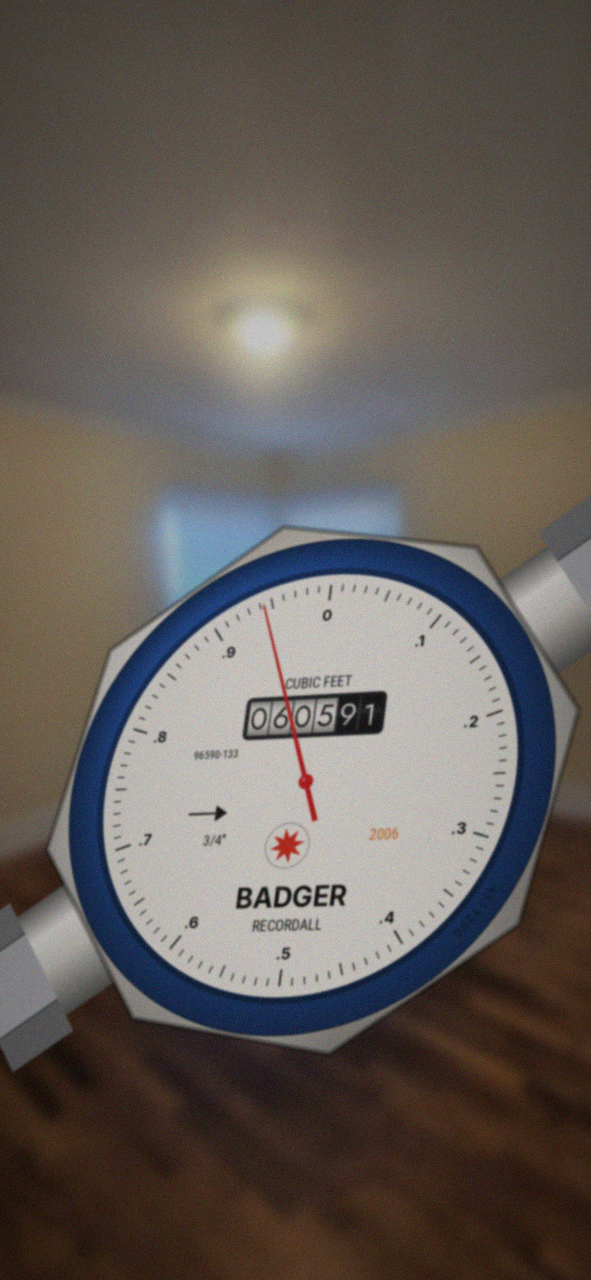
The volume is 60590.94; ft³
